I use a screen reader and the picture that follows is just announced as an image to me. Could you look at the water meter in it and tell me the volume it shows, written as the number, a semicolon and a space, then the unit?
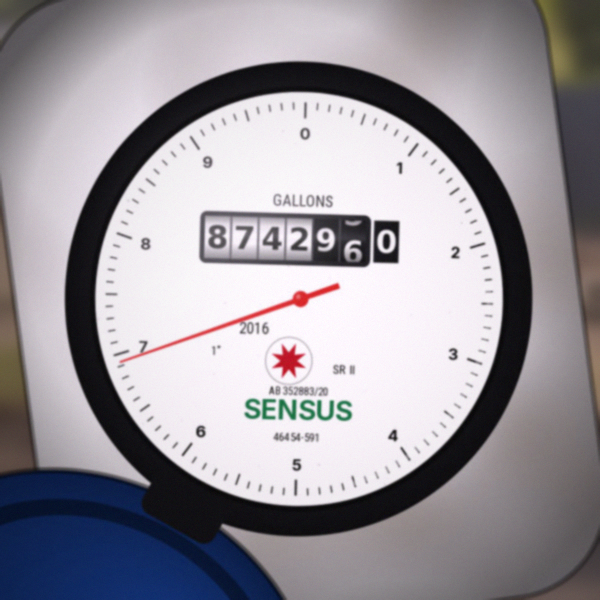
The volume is 8742956.9; gal
